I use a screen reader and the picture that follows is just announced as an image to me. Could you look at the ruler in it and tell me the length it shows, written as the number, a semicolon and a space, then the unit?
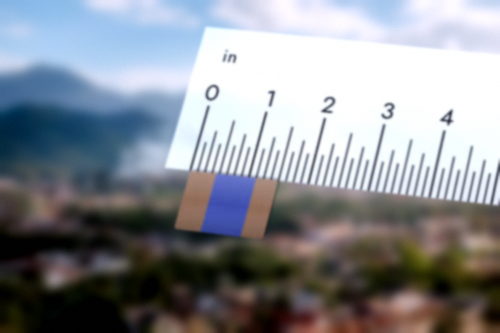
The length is 1.5; in
